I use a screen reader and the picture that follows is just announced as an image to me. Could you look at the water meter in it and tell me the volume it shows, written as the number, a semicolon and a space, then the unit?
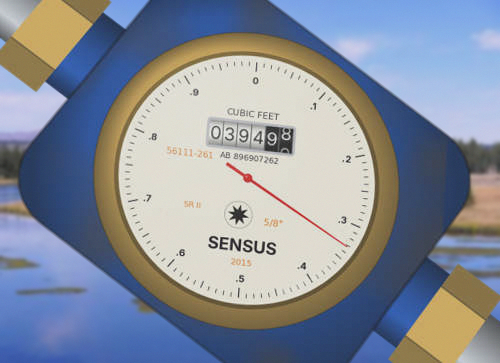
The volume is 39498.33; ft³
